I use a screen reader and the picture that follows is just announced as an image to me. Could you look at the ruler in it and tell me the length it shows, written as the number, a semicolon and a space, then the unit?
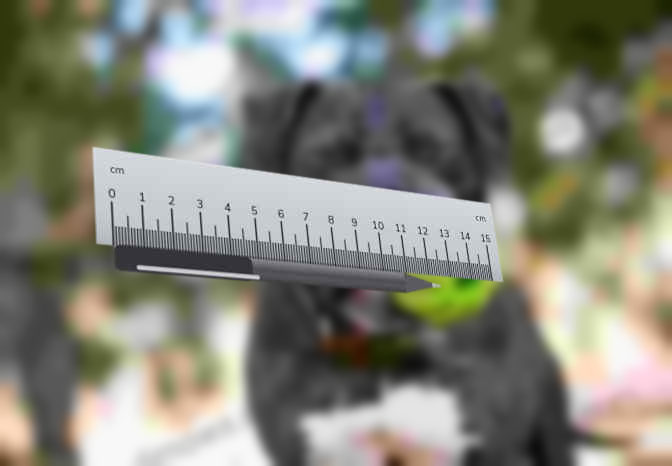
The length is 12.5; cm
